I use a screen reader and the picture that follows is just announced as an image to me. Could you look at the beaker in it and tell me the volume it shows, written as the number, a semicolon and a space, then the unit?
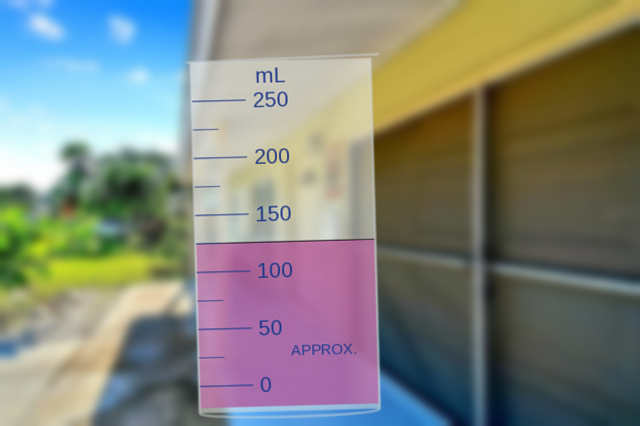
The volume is 125; mL
